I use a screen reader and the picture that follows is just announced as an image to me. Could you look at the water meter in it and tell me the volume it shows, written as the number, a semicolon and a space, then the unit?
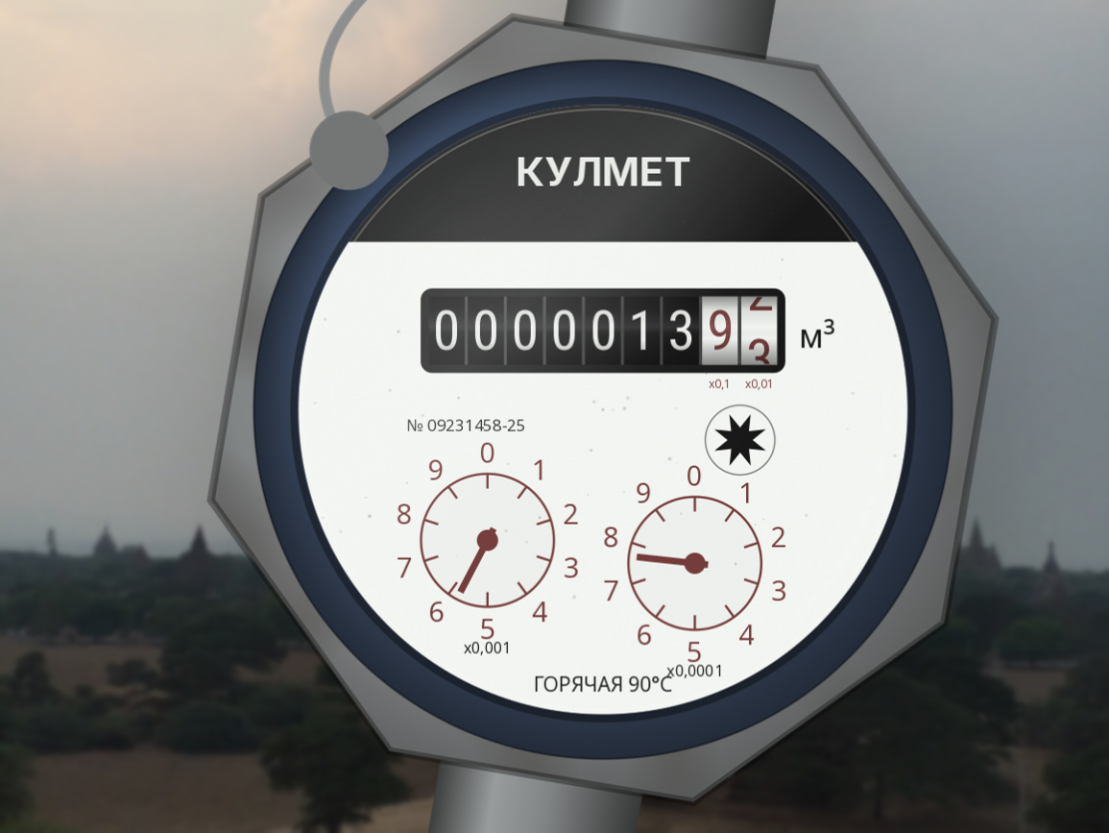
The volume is 13.9257; m³
